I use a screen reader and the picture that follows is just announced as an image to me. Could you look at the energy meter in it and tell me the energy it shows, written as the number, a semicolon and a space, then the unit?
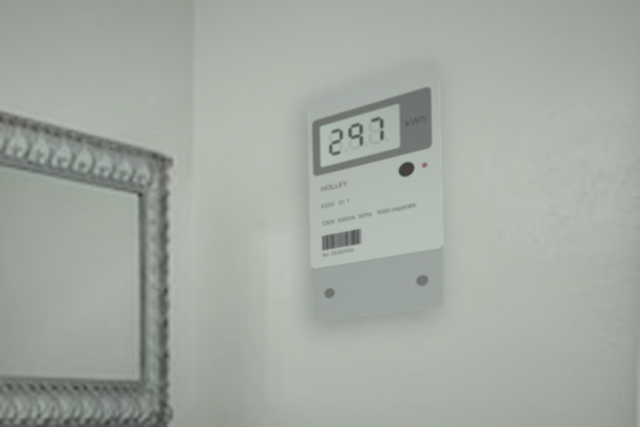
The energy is 297; kWh
